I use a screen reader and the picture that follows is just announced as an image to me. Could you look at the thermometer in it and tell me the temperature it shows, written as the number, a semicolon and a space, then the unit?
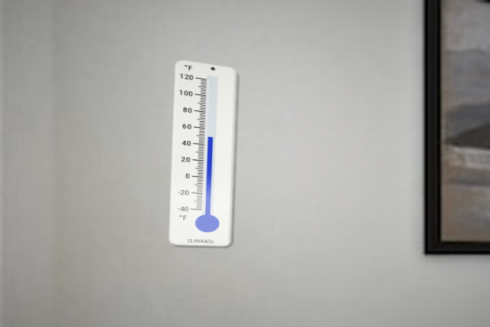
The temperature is 50; °F
